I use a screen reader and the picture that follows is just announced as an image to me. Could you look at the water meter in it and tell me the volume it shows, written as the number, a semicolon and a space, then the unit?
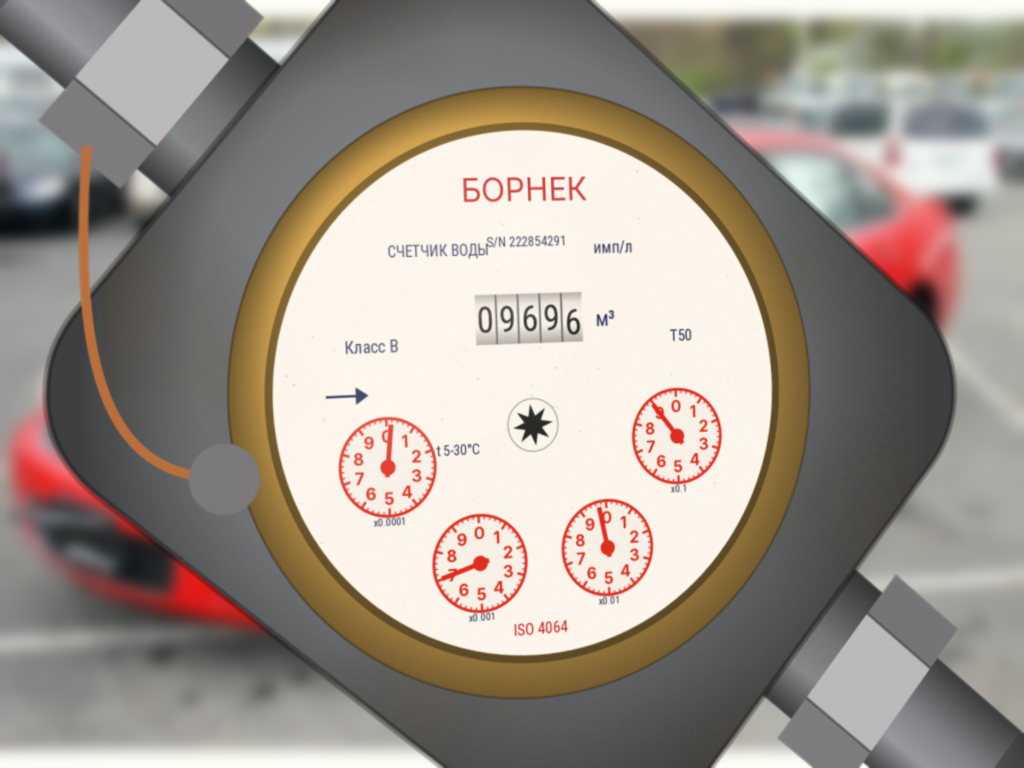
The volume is 9695.8970; m³
